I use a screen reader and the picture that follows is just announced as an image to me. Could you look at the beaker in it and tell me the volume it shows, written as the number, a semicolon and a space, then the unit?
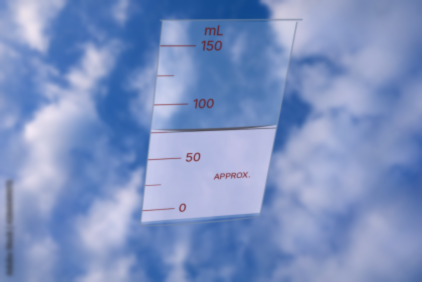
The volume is 75; mL
